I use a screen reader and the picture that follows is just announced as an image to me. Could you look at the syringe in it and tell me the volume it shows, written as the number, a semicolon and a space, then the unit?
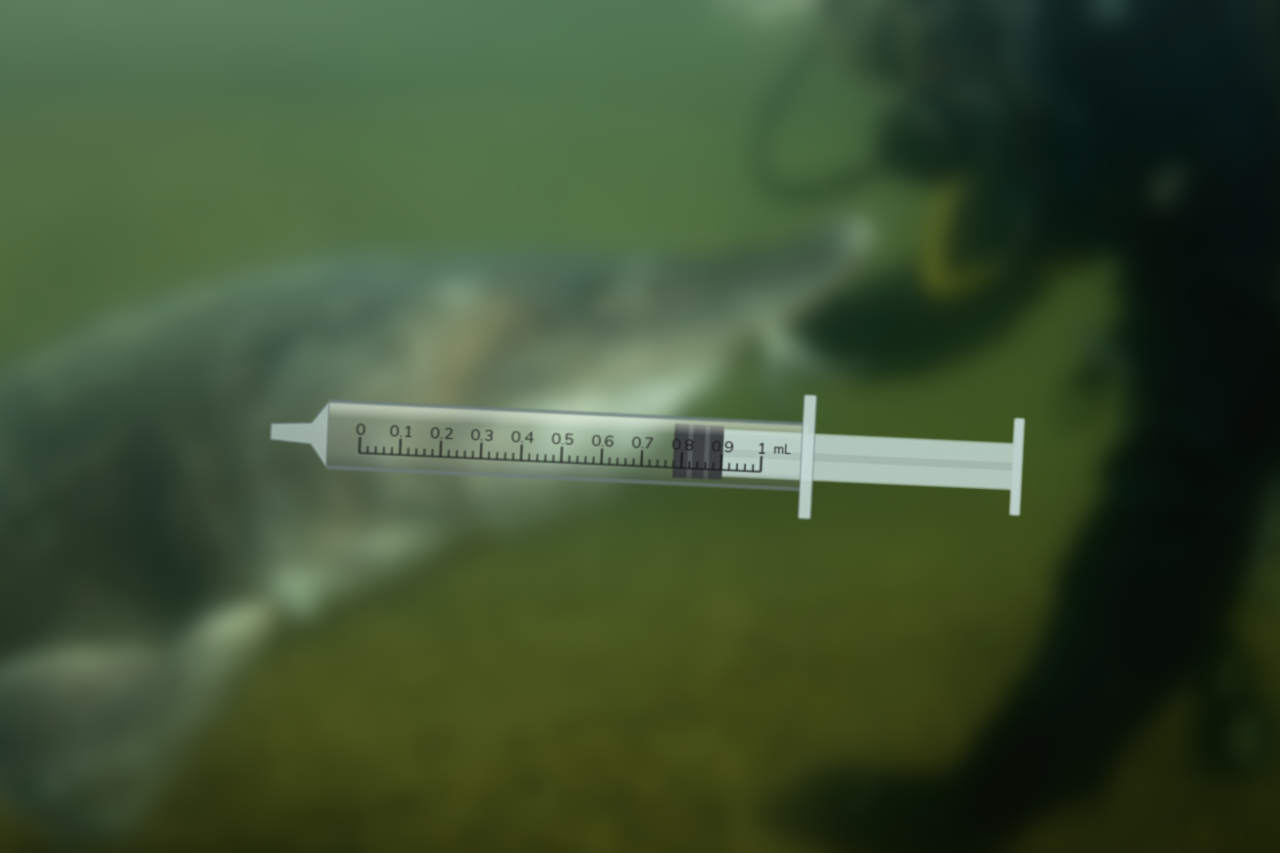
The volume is 0.78; mL
